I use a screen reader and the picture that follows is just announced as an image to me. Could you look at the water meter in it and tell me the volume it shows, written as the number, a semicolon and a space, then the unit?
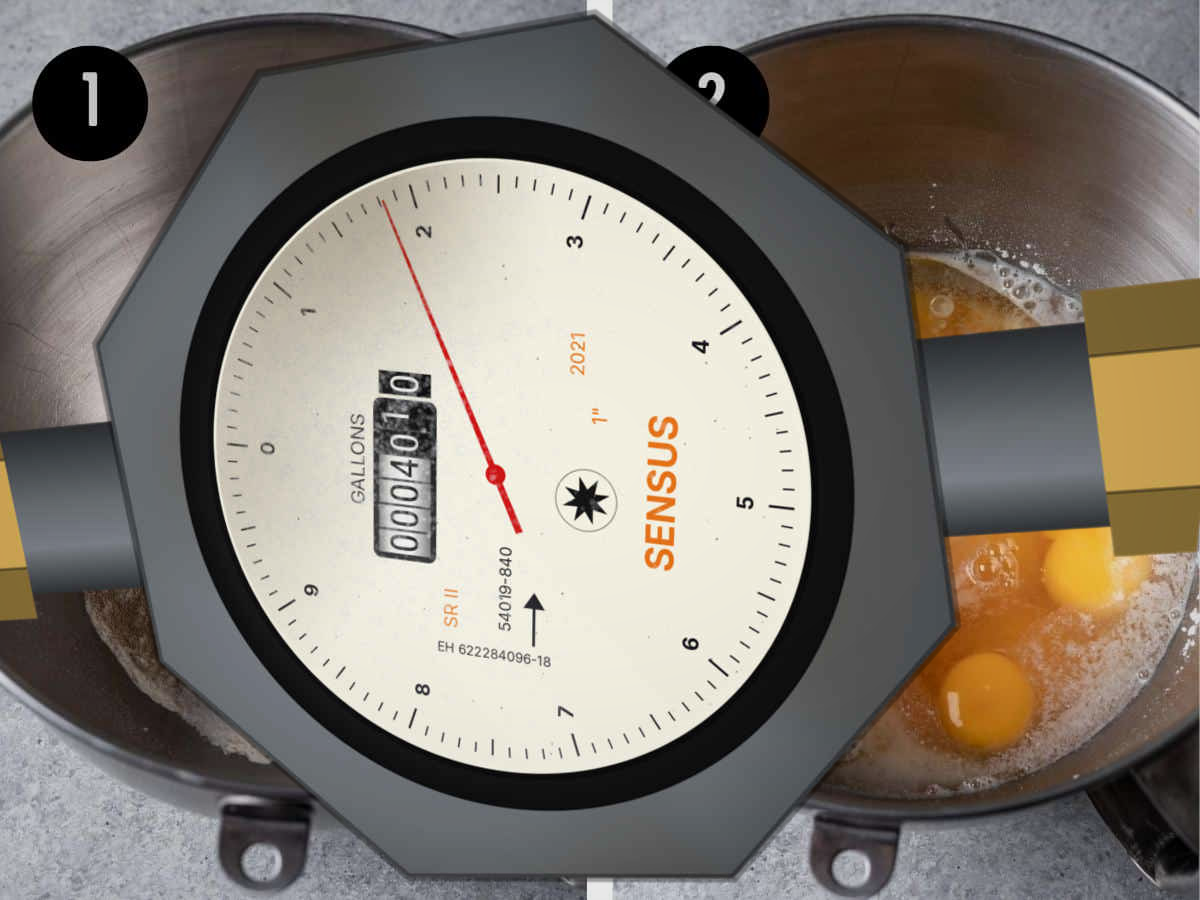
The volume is 4011.8; gal
